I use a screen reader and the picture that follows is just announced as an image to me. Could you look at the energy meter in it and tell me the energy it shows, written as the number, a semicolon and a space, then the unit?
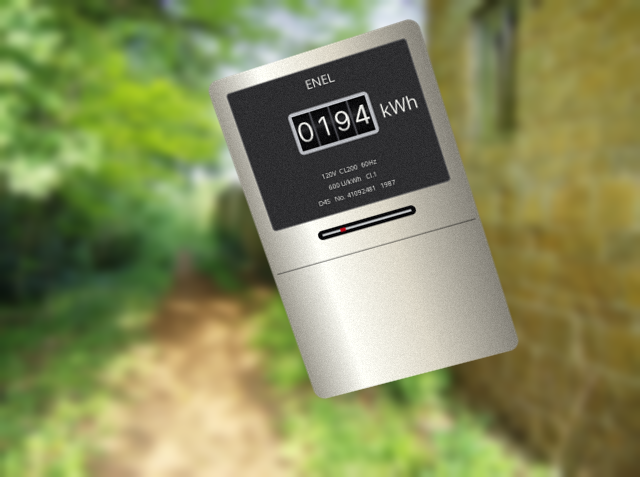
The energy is 194; kWh
